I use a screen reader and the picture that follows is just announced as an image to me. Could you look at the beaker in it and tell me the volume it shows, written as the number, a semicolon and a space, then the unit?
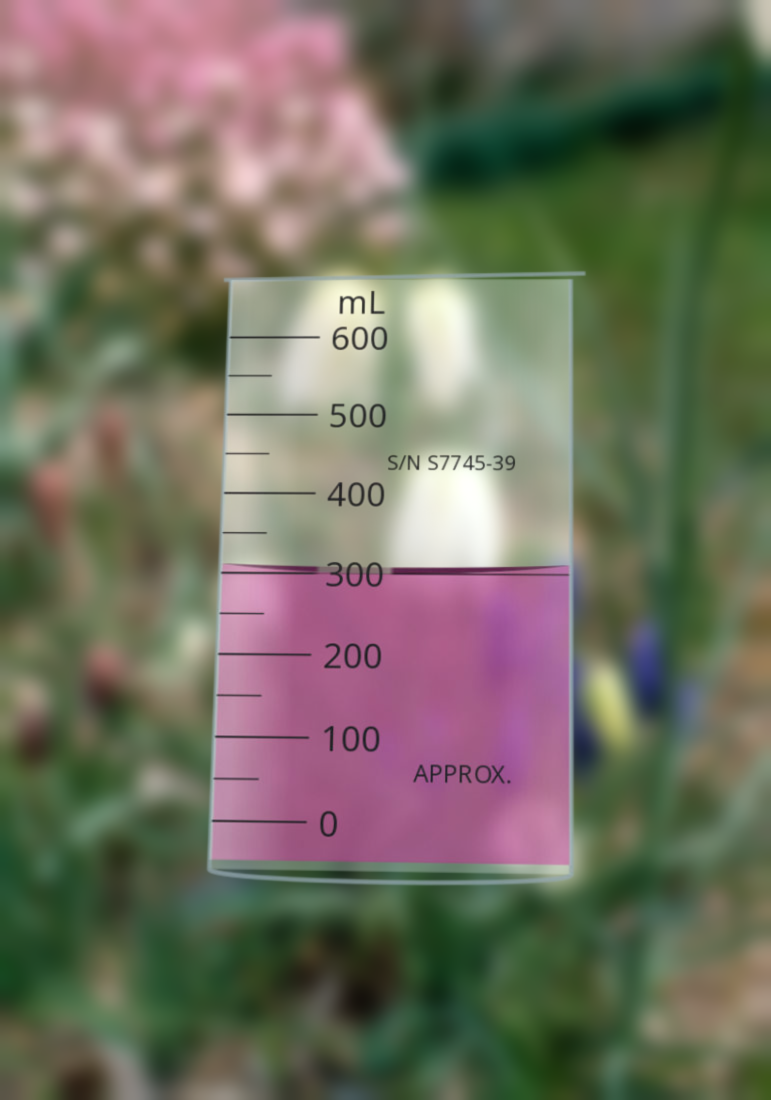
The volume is 300; mL
